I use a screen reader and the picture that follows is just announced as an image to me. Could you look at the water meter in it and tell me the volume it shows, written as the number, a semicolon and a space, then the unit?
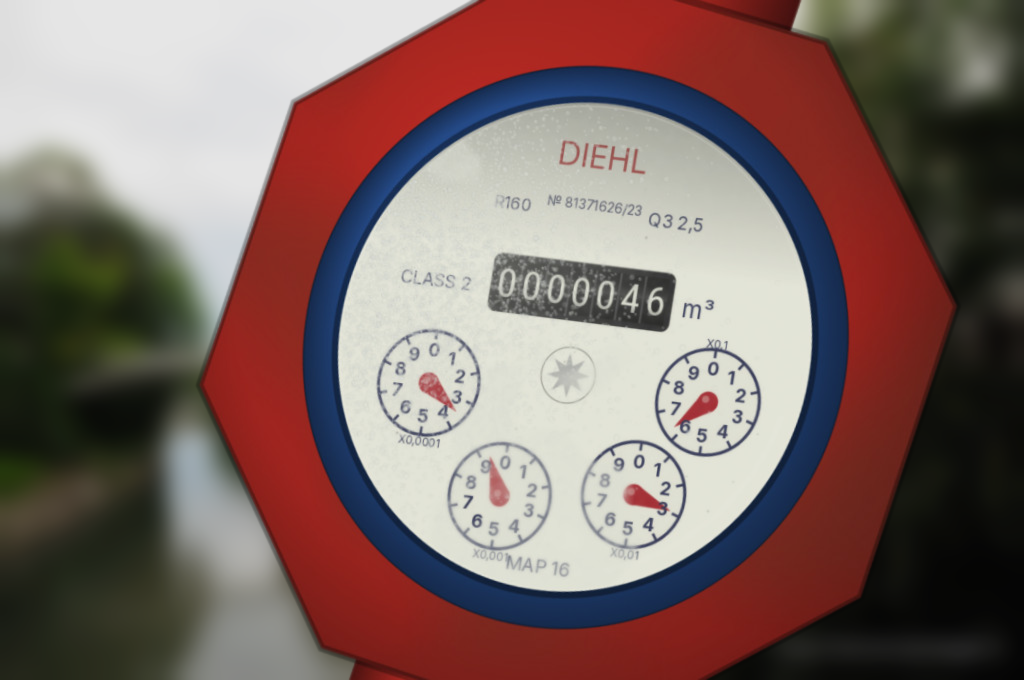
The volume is 46.6293; m³
